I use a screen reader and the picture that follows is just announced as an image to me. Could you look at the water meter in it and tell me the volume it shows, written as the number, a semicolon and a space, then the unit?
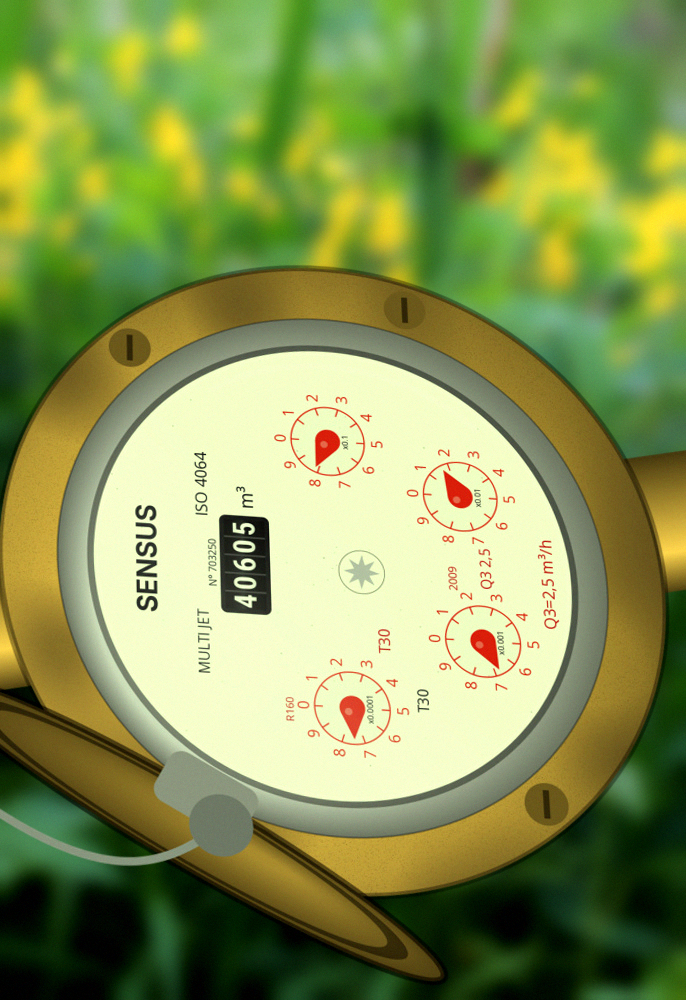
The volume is 40605.8167; m³
